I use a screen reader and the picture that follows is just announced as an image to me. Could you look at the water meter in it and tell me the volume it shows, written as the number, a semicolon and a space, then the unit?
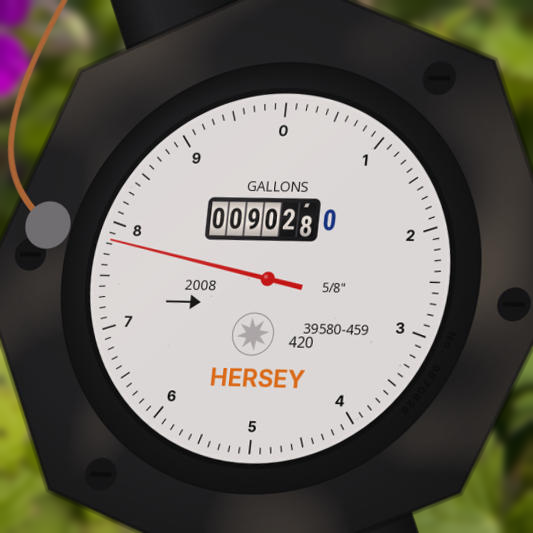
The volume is 90277.8; gal
